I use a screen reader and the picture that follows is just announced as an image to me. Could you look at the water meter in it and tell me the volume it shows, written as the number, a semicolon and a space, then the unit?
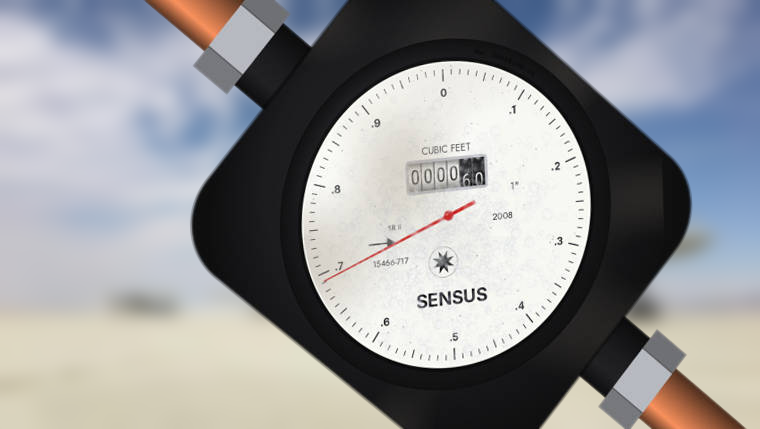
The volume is 59.69; ft³
